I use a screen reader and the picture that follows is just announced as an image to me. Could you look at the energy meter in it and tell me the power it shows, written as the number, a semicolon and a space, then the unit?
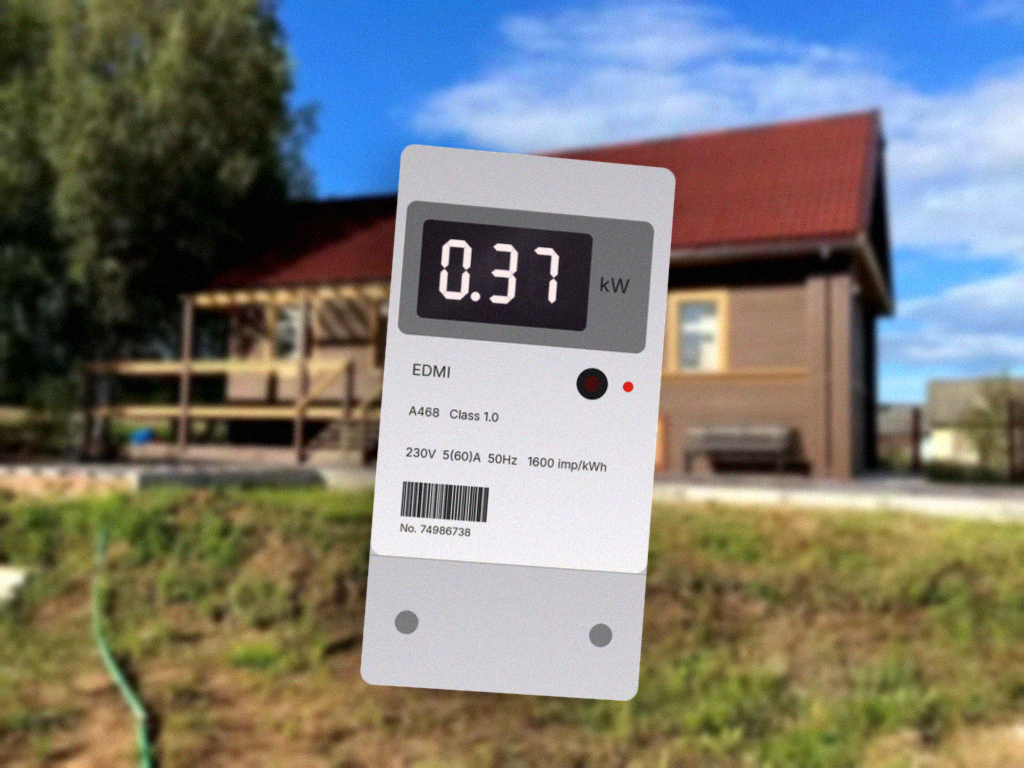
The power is 0.37; kW
